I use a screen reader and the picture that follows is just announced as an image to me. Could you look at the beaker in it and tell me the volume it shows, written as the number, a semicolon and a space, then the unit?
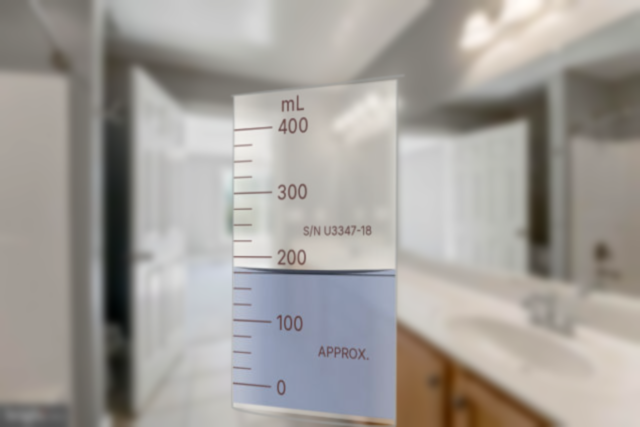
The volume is 175; mL
